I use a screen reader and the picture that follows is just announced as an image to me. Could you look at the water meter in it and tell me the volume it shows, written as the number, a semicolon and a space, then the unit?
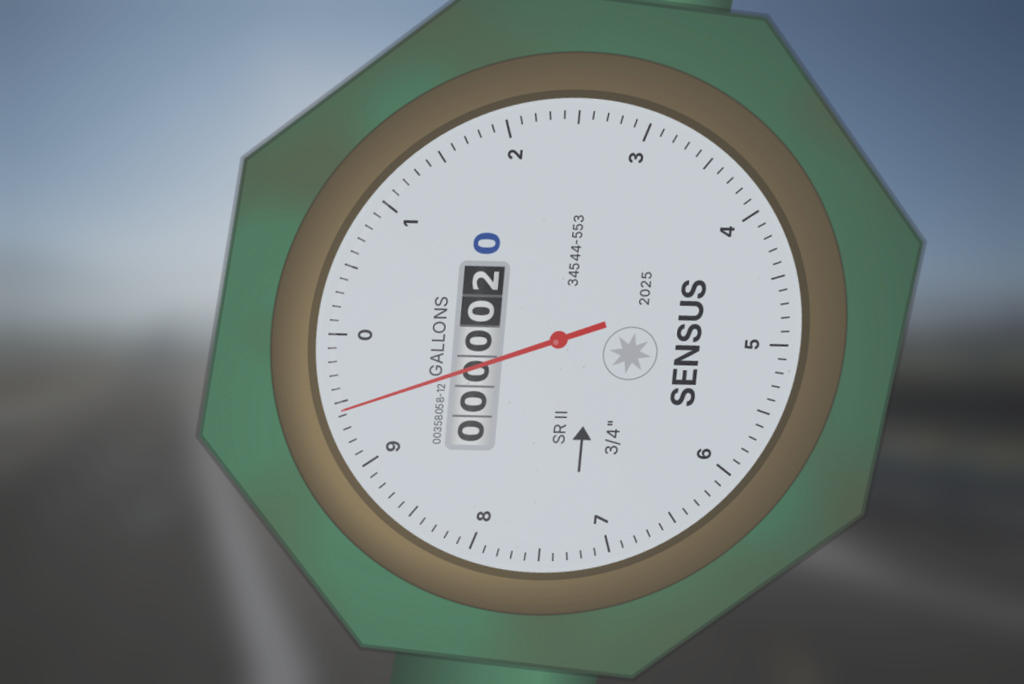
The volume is 19.4; gal
